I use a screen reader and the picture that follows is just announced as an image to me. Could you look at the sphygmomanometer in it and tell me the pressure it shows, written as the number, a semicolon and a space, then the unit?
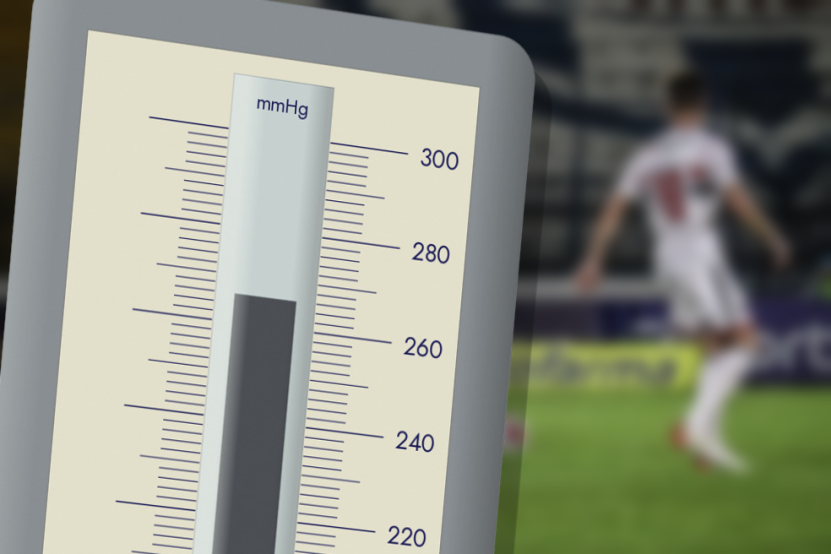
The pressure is 266; mmHg
